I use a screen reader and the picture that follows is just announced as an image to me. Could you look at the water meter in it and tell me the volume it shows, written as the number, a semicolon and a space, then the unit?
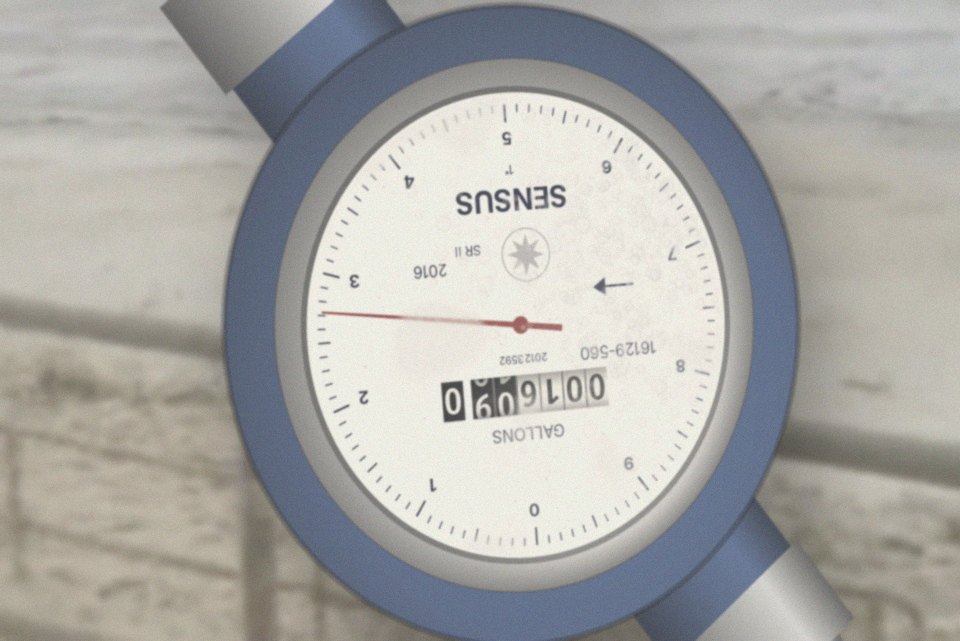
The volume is 16092.7; gal
